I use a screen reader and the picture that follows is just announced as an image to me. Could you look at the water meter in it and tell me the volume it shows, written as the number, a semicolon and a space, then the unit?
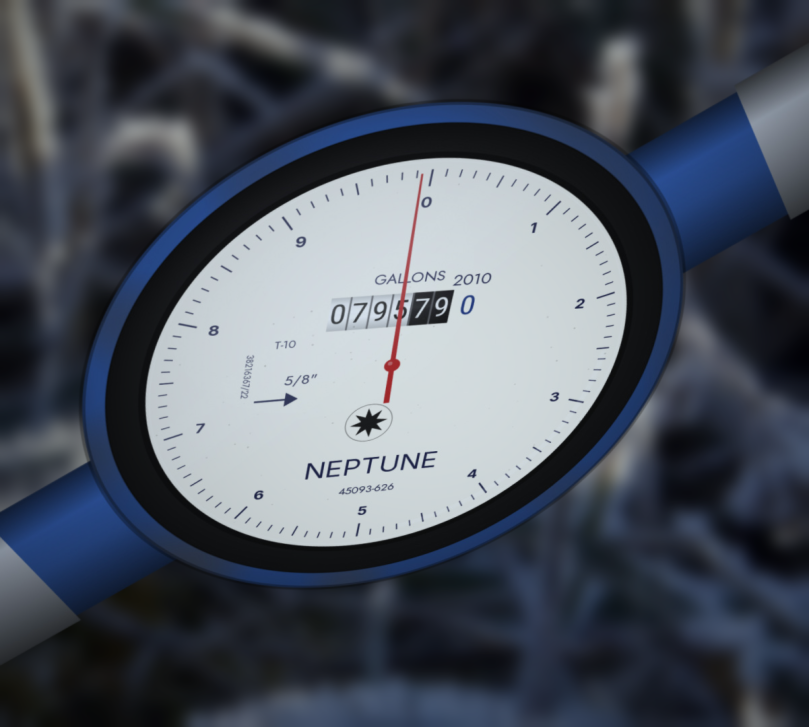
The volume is 795789.9; gal
